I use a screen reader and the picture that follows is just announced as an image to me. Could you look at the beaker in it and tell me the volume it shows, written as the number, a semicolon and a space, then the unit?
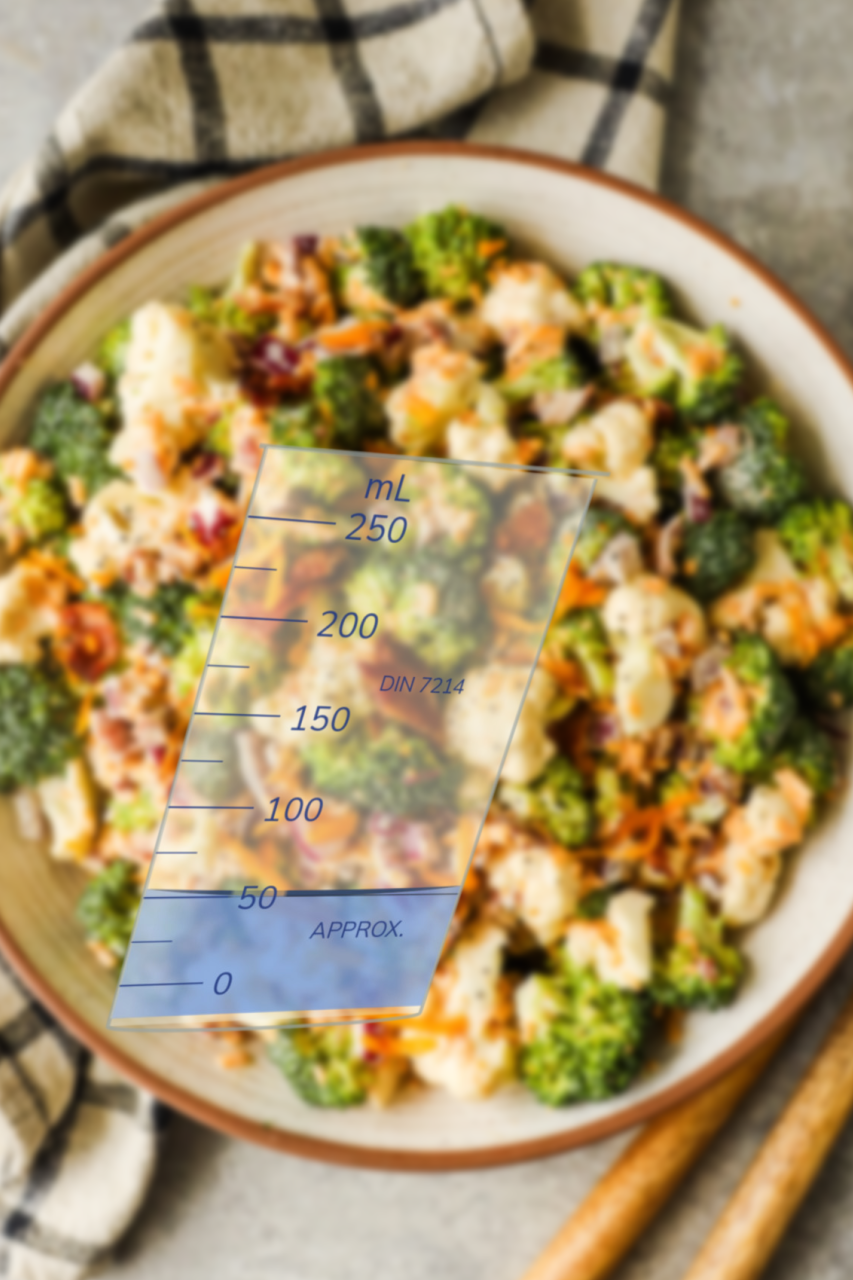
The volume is 50; mL
